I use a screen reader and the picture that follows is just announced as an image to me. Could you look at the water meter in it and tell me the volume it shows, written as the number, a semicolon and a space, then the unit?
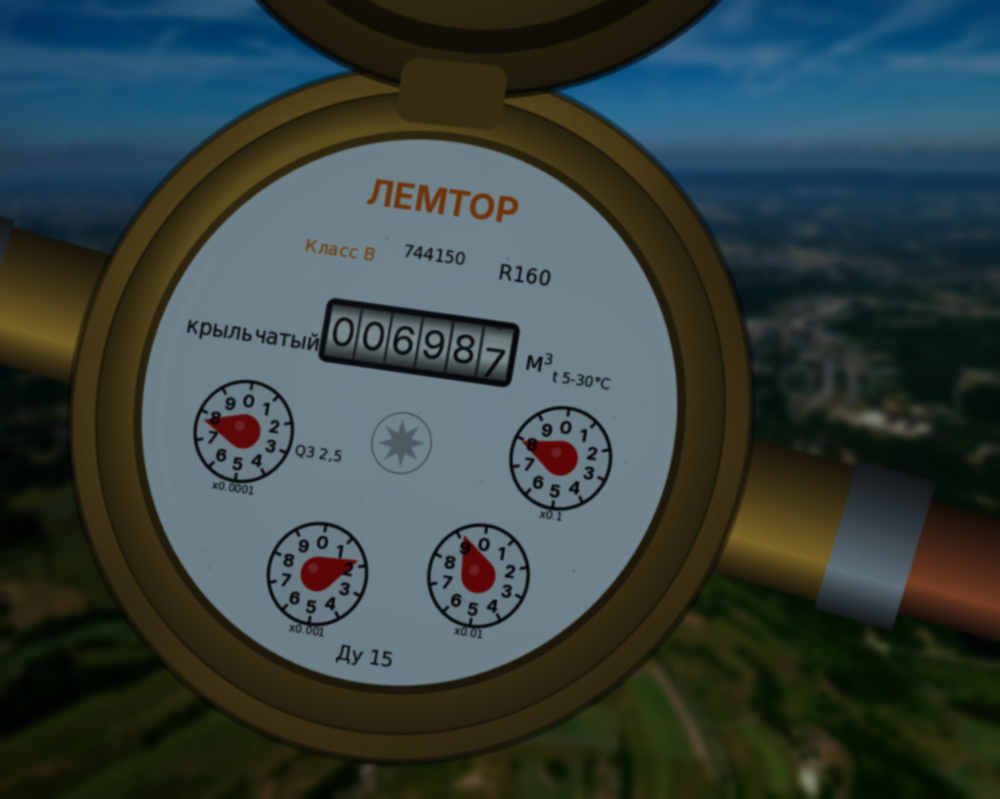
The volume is 6986.7917; m³
